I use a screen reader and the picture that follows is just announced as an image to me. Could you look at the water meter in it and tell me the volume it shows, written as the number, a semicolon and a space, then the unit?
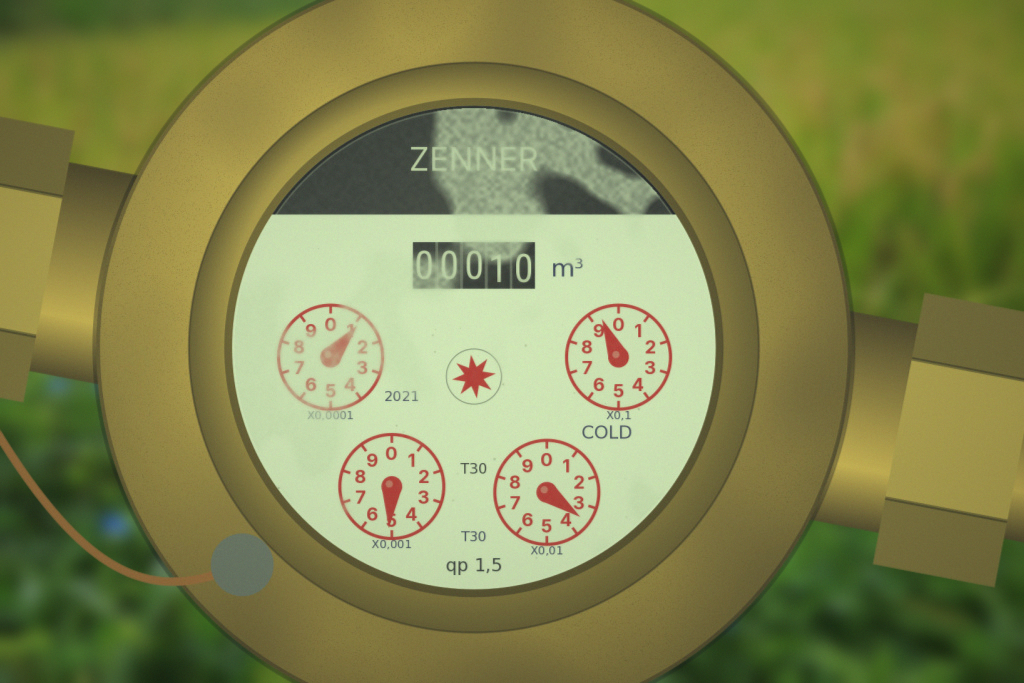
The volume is 9.9351; m³
